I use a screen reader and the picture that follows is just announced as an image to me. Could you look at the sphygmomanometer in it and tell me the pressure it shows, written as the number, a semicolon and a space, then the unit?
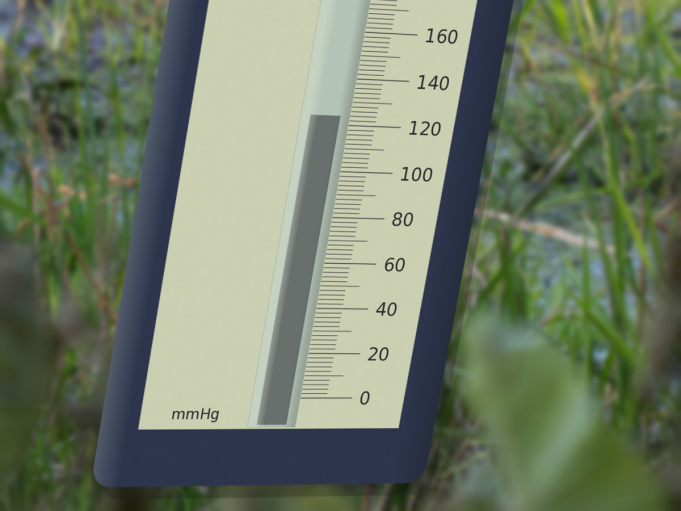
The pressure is 124; mmHg
